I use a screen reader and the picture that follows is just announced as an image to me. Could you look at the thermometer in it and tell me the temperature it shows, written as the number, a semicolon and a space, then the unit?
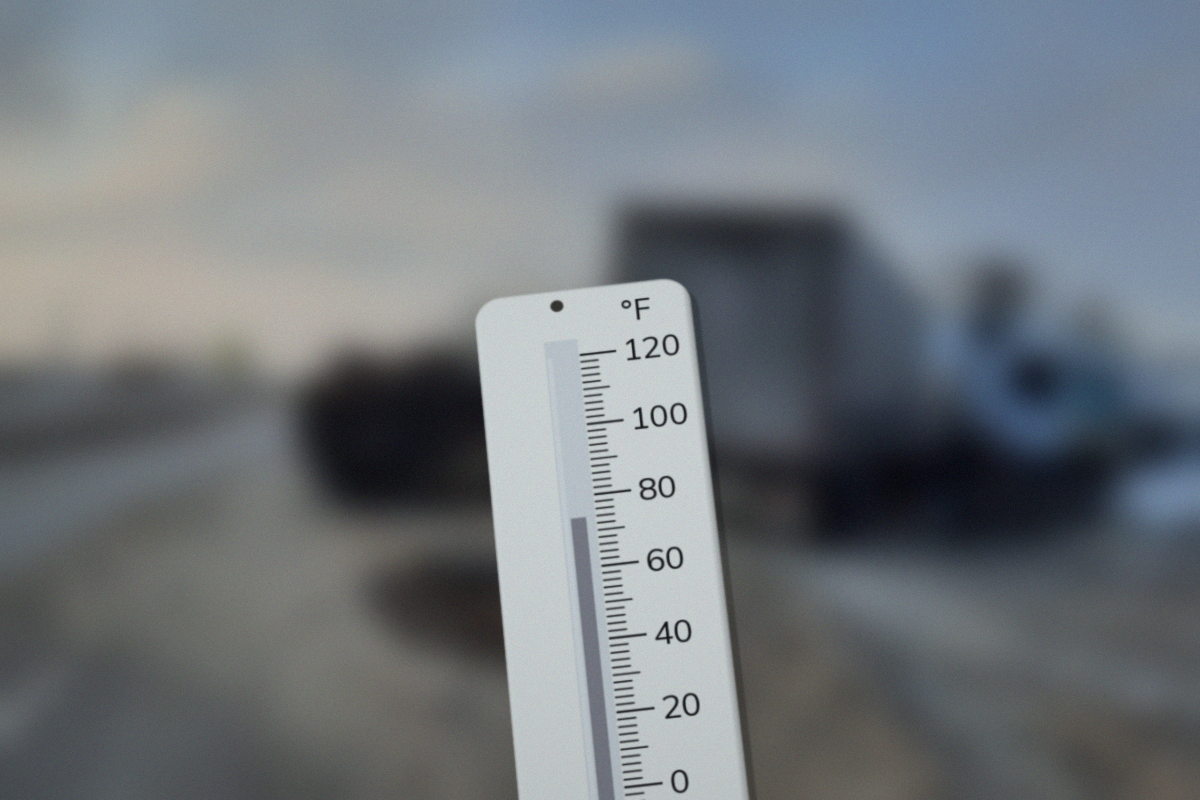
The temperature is 74; °F
